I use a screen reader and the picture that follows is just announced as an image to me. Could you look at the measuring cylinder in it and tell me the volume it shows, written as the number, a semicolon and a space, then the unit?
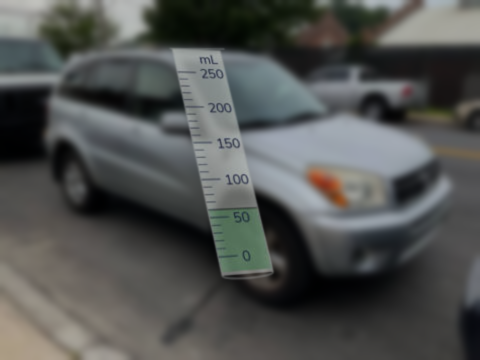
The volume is 60; mL
